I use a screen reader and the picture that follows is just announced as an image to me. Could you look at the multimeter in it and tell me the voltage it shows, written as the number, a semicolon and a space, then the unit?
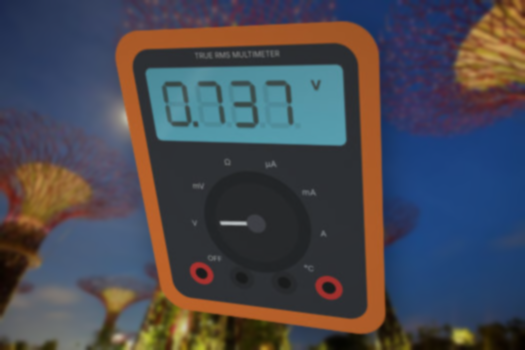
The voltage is 0.737; V
